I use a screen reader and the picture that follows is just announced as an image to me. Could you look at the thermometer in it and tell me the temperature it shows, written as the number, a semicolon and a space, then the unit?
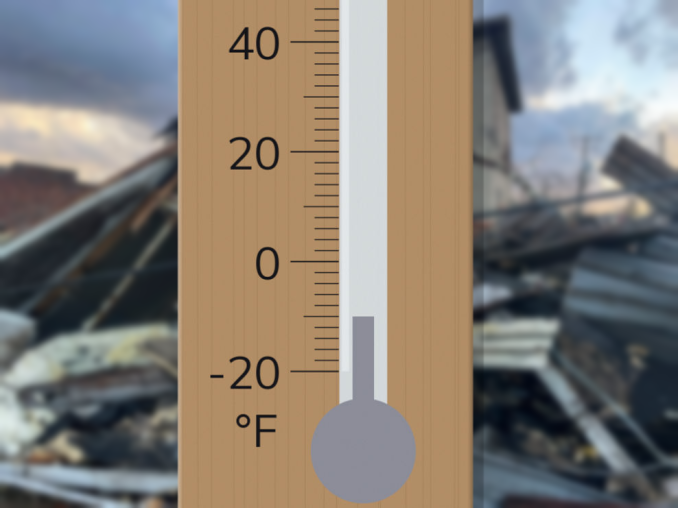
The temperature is -10; °F
